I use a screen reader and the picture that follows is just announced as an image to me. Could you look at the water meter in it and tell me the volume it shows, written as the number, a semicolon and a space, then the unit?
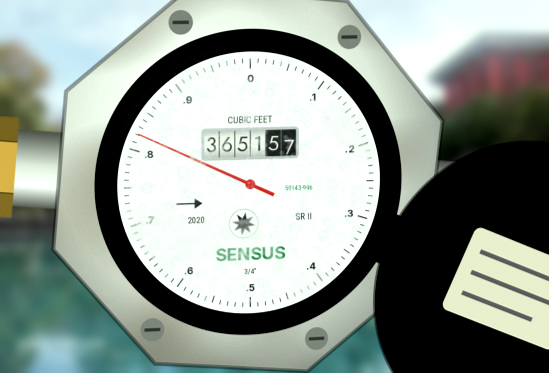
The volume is 365156.82; ft³
